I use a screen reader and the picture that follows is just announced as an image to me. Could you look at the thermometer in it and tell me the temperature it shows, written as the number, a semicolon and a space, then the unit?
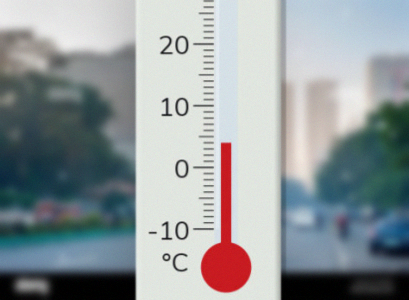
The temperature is 4; °C
